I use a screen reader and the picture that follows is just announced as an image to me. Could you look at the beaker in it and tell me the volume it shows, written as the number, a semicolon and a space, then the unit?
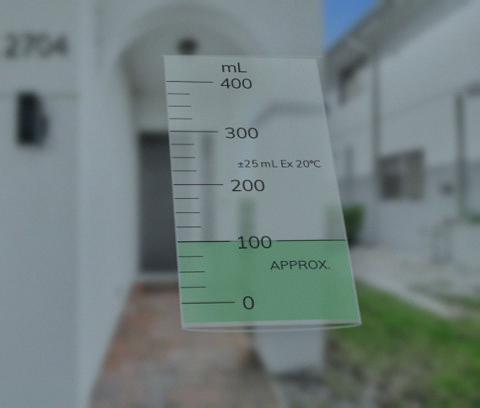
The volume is 100; mL
